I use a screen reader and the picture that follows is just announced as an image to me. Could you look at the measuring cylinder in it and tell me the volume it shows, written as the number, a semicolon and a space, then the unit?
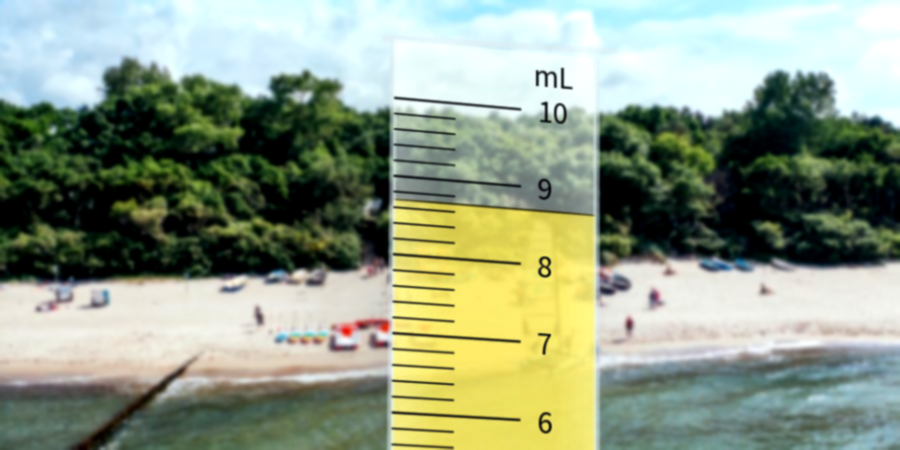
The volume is 8.7; mL
